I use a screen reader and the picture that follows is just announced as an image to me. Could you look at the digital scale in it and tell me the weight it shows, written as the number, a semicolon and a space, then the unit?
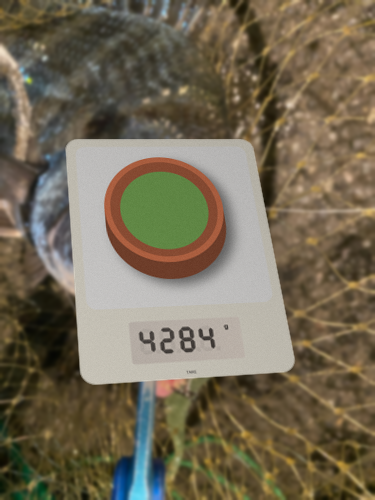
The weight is 4284; g
